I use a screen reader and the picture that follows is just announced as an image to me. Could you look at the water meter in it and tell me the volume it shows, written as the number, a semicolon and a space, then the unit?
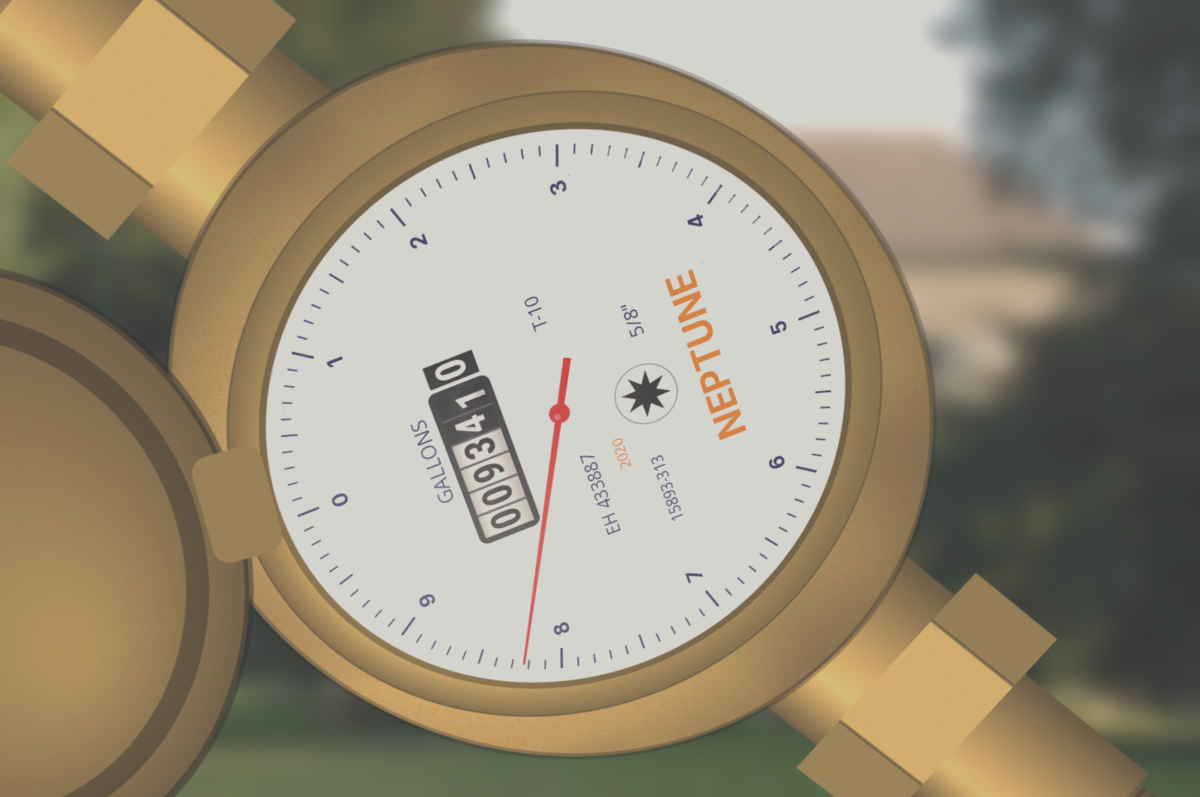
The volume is 93408.2; gal
